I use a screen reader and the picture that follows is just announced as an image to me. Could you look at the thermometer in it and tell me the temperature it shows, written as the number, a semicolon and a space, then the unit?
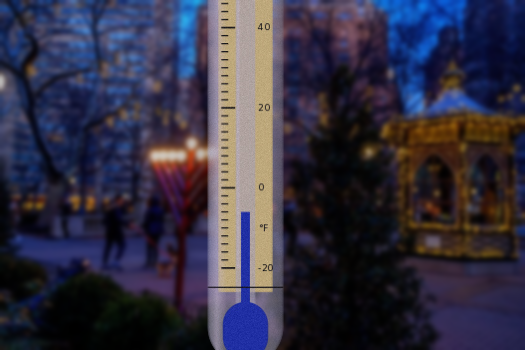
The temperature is -6; °F
